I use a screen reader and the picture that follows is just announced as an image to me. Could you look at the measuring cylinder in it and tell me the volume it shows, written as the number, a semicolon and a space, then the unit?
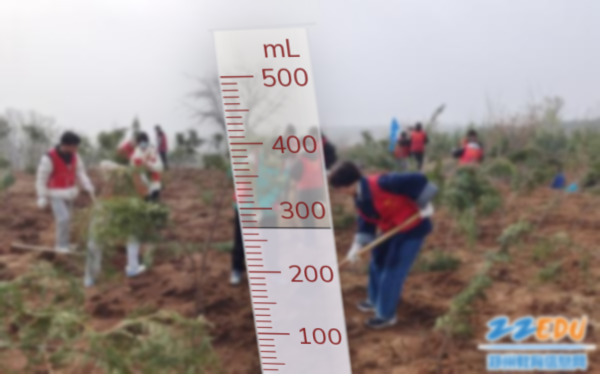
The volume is 270; mL
